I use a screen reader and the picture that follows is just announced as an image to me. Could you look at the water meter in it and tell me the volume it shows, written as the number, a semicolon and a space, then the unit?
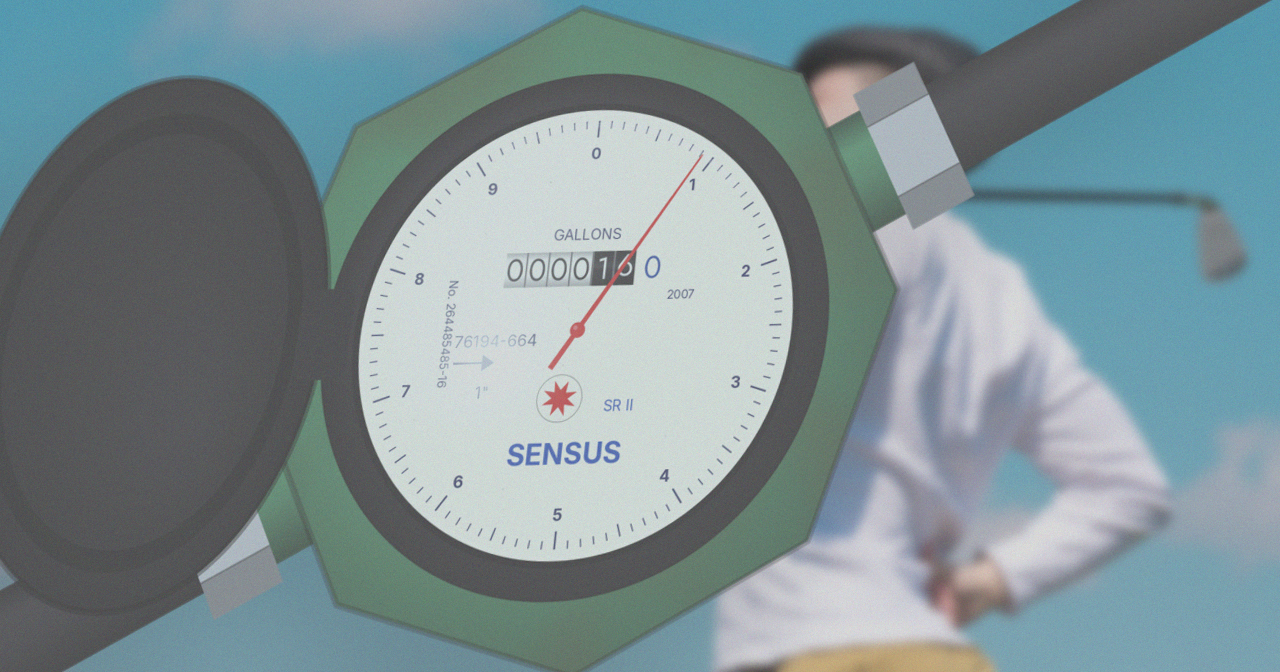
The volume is 160.9; gal
